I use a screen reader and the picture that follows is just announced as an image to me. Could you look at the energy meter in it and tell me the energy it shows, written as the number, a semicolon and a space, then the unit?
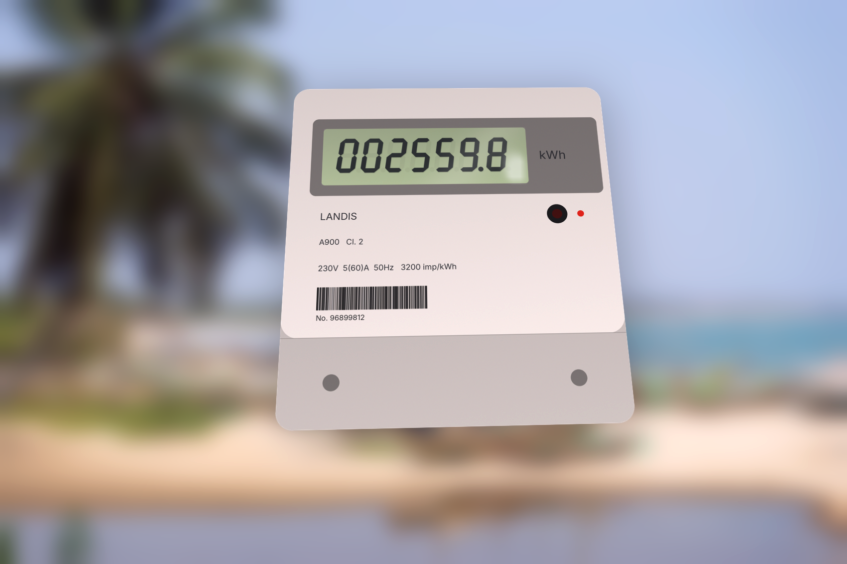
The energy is 2559.8; kWh
